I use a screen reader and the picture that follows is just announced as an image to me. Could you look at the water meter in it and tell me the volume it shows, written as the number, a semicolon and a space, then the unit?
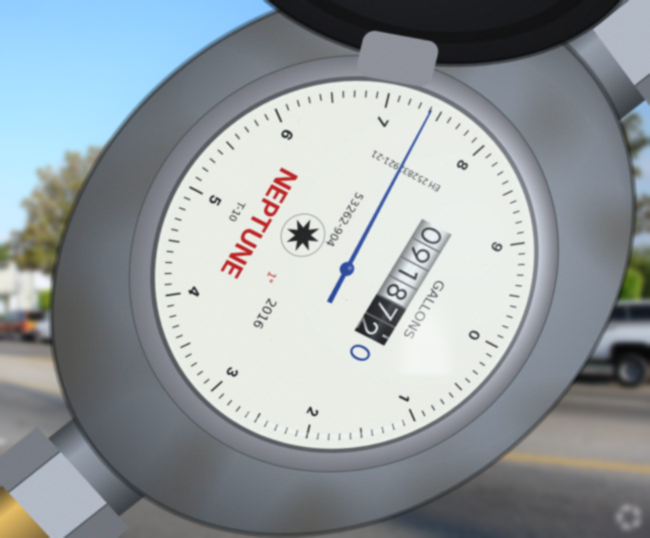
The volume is 918717.4; gal
